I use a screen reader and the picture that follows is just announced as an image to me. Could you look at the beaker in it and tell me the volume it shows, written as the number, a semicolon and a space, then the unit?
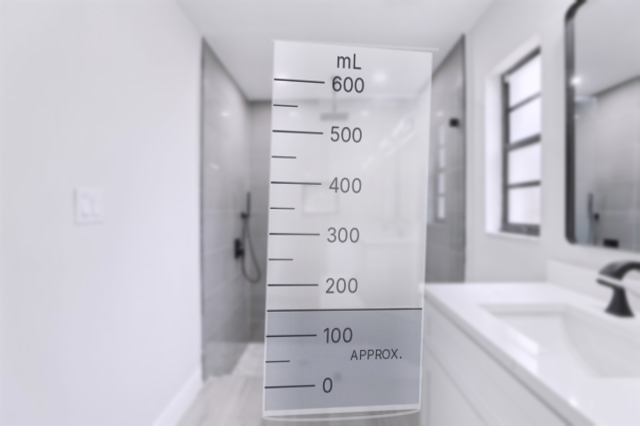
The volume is 150; mL
